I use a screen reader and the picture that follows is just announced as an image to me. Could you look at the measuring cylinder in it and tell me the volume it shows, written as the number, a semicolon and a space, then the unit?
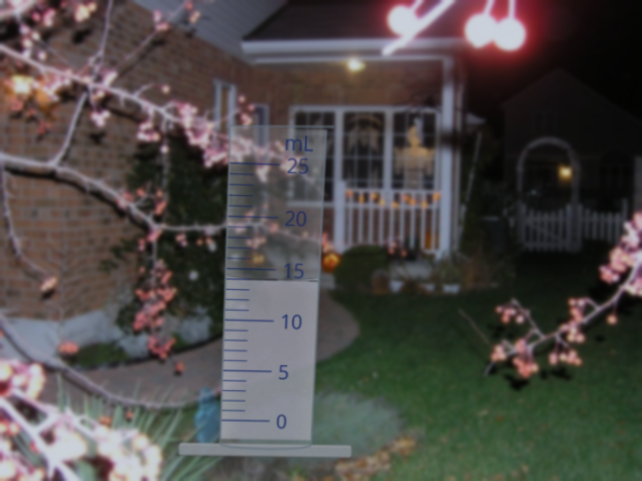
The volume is 14; mL
